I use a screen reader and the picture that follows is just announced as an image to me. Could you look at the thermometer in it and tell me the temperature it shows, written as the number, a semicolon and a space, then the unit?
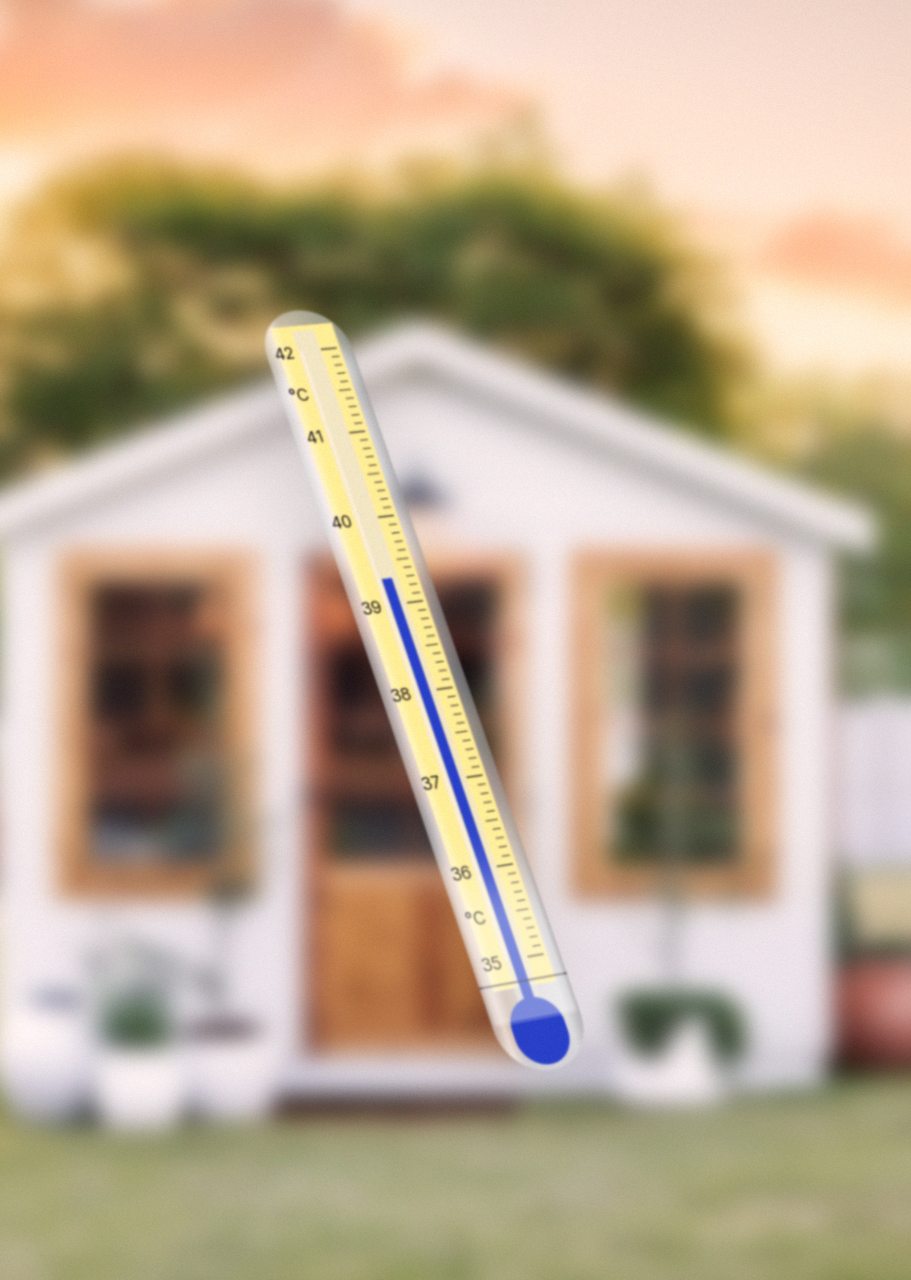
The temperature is 39.3; °C
